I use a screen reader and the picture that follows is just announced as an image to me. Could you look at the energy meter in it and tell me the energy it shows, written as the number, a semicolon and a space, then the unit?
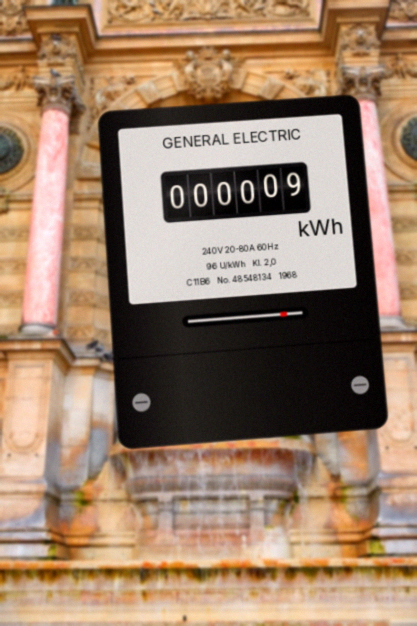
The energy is 9; kWh
